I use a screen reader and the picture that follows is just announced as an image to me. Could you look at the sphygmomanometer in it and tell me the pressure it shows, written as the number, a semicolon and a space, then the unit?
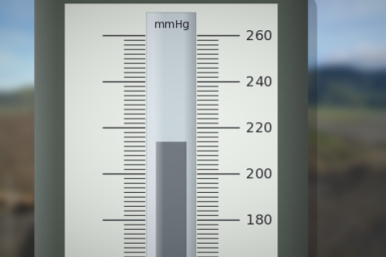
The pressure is 214; mmHg
